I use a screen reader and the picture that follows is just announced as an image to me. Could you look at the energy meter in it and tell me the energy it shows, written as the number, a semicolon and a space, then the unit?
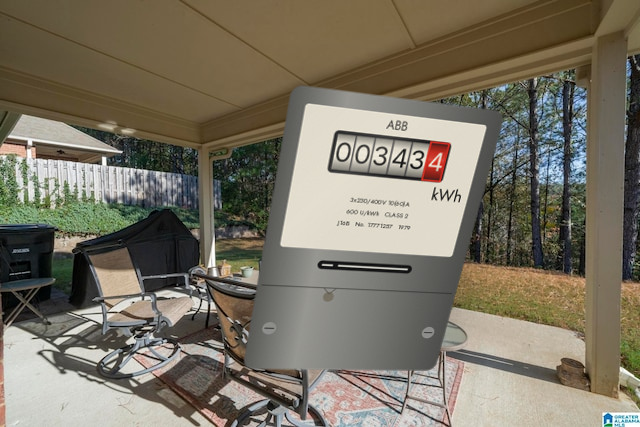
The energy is 343.4; kWh
